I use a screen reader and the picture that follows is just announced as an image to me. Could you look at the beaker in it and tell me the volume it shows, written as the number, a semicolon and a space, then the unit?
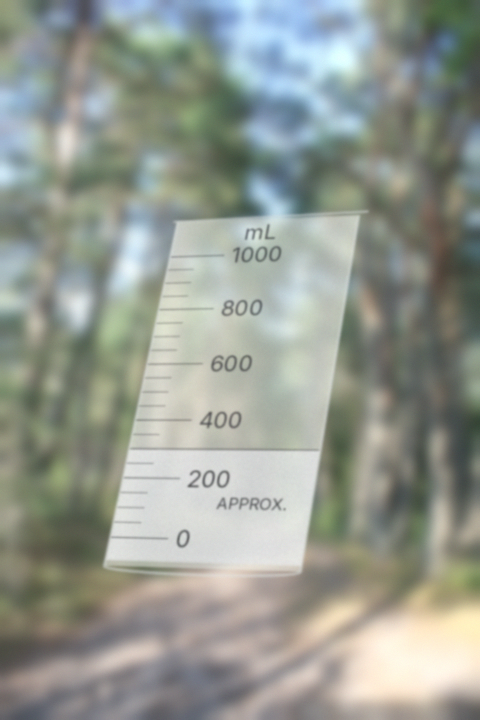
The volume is 300; mL
